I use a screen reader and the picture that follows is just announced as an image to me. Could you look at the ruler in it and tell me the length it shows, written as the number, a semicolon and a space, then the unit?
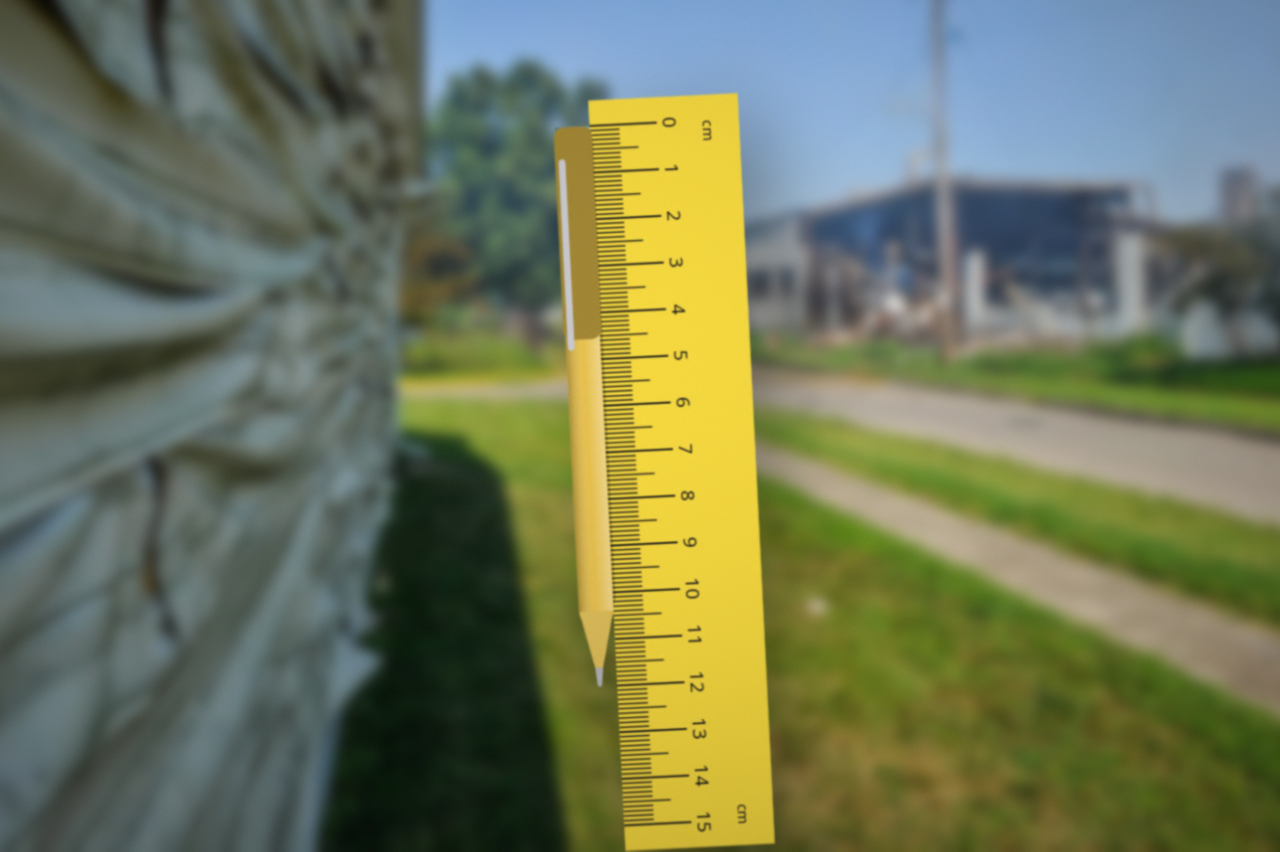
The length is 12; cm
